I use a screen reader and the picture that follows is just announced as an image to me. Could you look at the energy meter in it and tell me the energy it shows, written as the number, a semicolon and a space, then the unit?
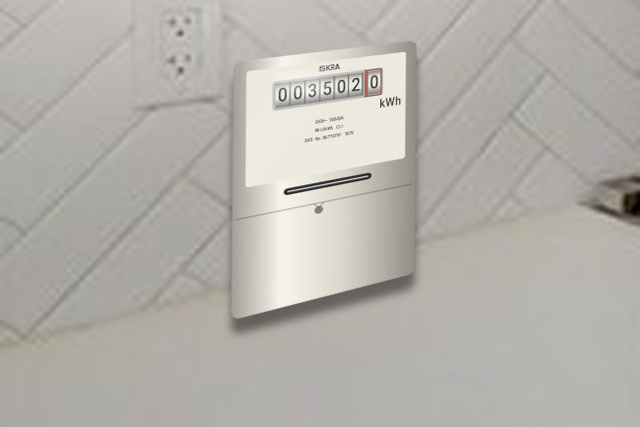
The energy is 3502.0; kWh
